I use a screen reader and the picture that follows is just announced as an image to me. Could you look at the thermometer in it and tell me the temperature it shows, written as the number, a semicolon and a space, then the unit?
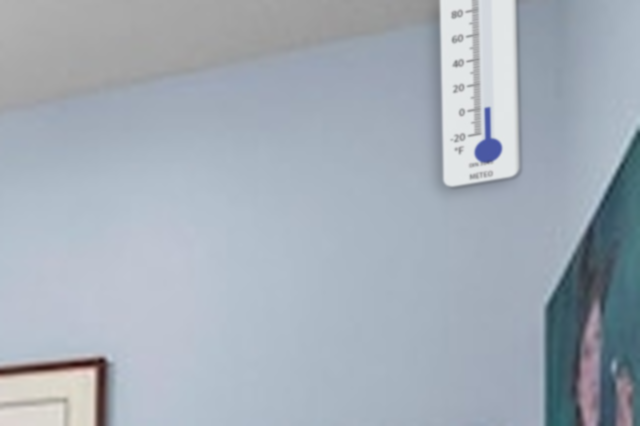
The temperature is 0; °F
